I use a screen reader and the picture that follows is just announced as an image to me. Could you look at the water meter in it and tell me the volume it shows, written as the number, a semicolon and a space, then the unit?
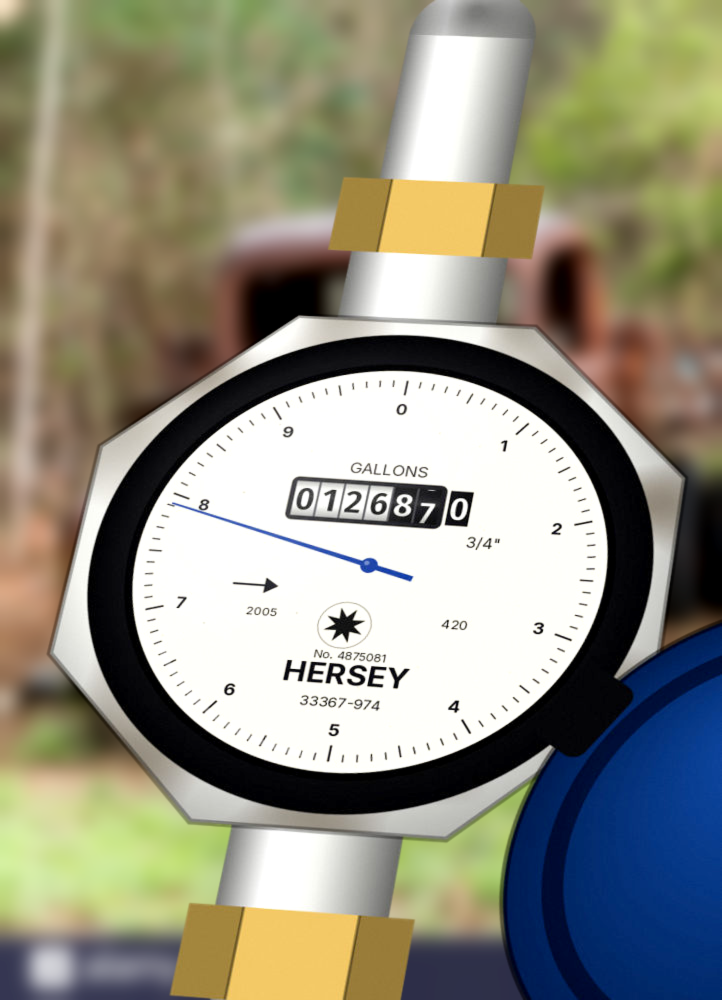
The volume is 126867.9; gal
